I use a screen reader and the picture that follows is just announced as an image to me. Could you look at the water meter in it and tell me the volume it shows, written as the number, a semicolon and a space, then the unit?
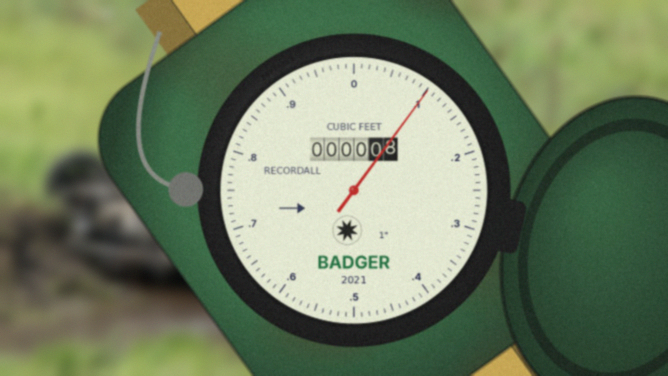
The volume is 8.10; ft³
